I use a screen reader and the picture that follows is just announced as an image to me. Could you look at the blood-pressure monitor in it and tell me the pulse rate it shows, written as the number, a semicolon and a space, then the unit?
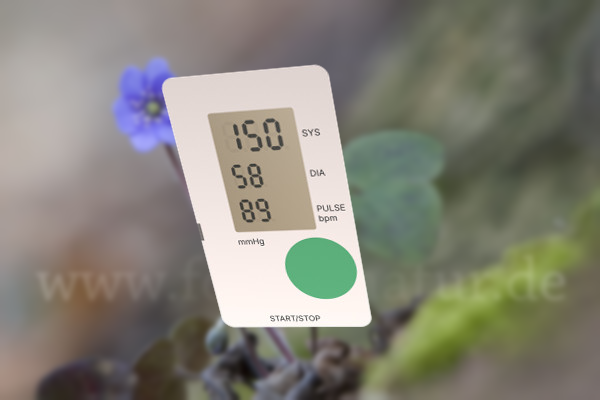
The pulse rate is 89; bpm
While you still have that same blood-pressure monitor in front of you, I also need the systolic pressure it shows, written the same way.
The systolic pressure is 150; mmHg
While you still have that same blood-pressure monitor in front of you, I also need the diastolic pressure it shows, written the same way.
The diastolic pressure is 58; mmHg
